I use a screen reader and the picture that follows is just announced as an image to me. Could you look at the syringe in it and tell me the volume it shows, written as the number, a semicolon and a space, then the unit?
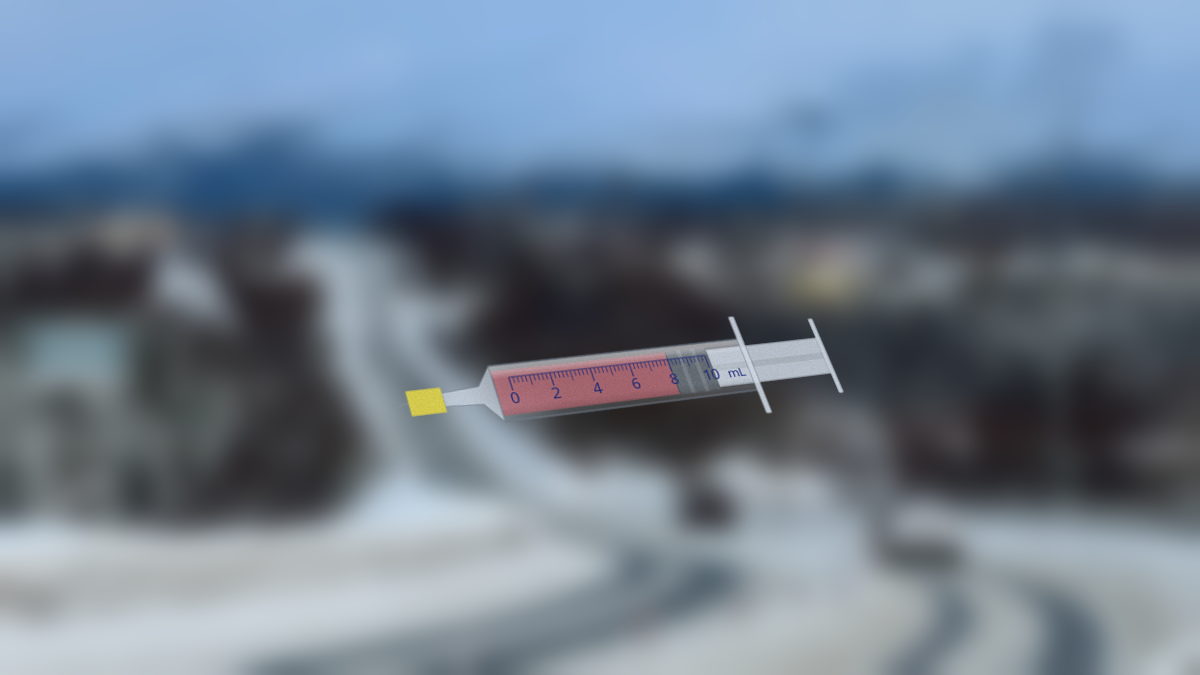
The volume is 8; mL
